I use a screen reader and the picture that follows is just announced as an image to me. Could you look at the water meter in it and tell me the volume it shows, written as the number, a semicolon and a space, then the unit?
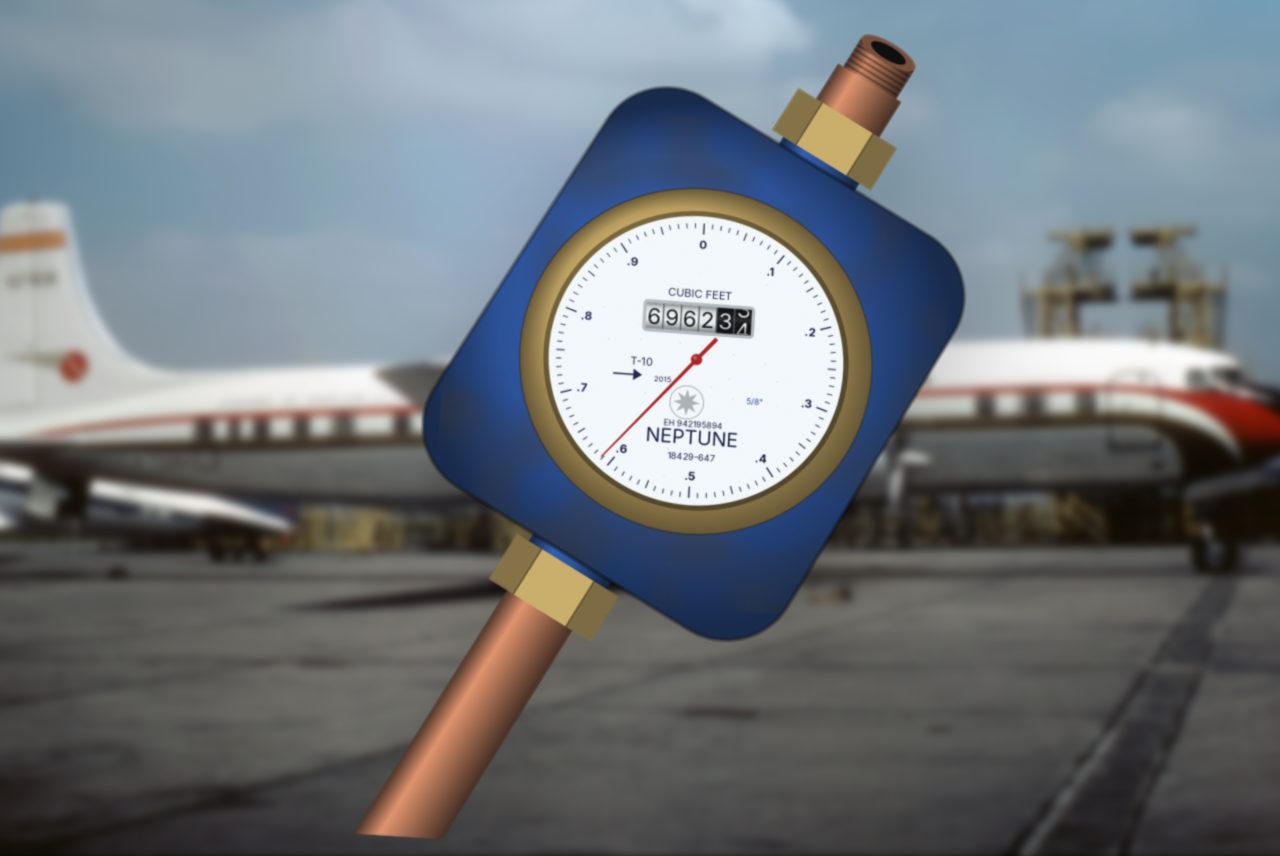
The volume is 696233.61; ft³
